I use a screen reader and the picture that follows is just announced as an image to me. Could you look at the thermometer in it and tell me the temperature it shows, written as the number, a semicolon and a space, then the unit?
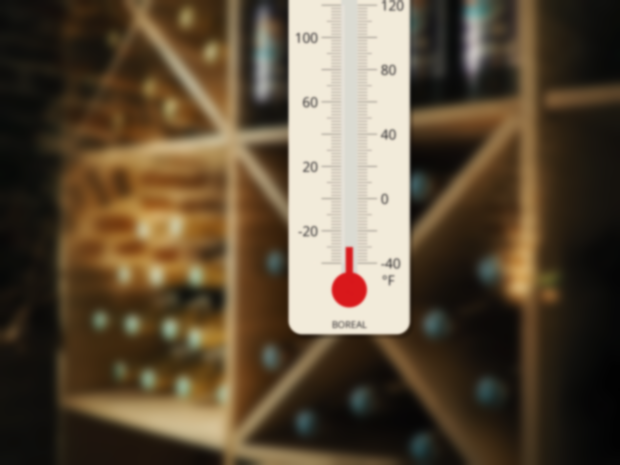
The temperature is -30; °F
